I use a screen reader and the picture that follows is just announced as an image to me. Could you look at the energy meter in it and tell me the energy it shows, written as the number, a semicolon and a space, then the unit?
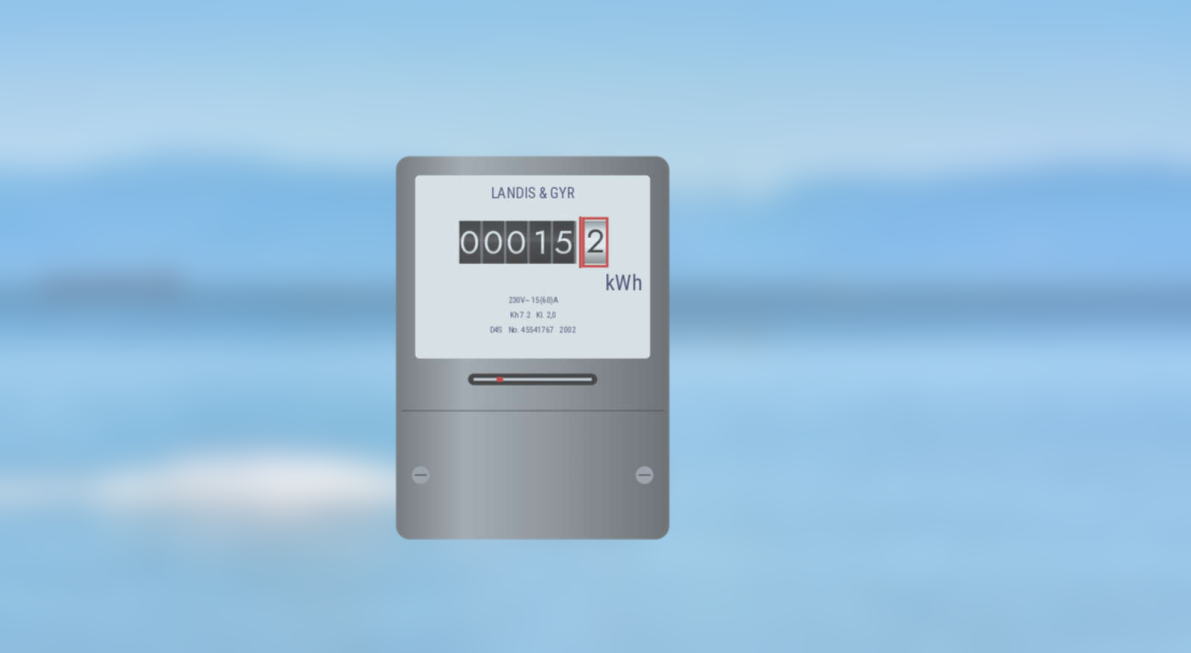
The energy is 15.2; kWh
